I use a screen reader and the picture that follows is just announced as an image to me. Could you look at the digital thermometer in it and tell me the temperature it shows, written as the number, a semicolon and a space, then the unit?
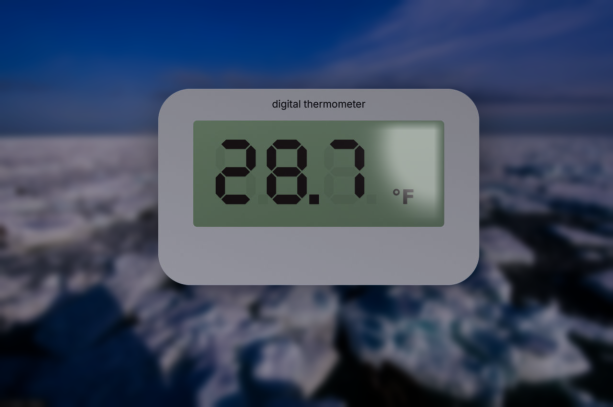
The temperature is 28.7; °F
